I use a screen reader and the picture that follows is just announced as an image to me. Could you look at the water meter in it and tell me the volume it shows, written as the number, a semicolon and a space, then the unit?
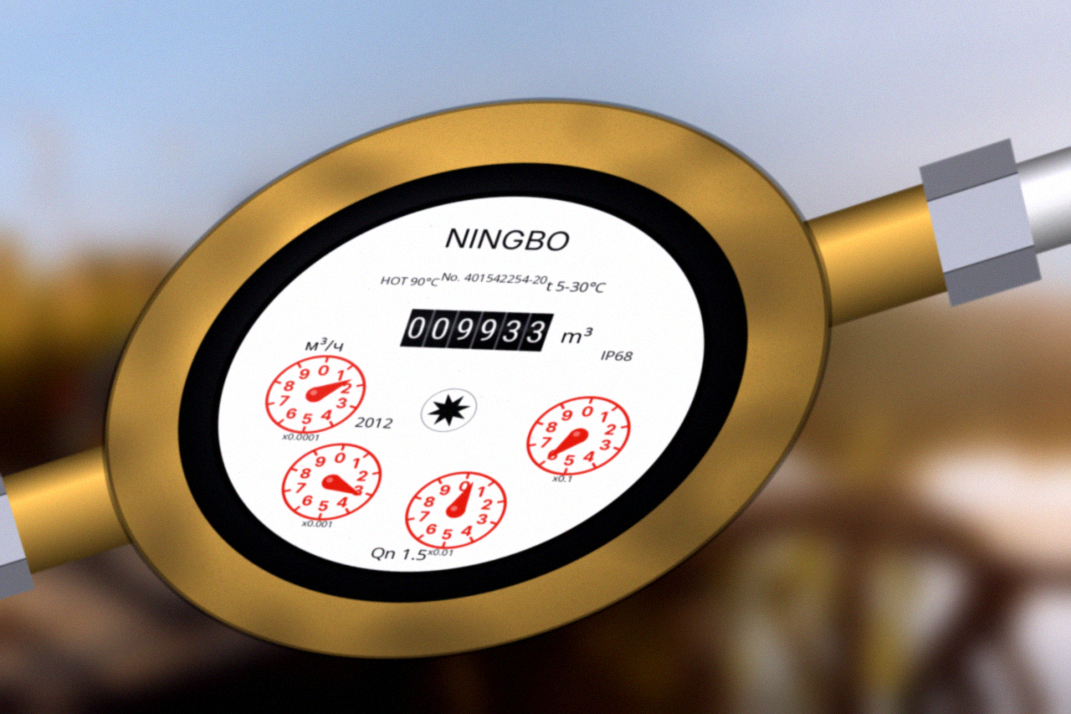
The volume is 9933.6031; m³
